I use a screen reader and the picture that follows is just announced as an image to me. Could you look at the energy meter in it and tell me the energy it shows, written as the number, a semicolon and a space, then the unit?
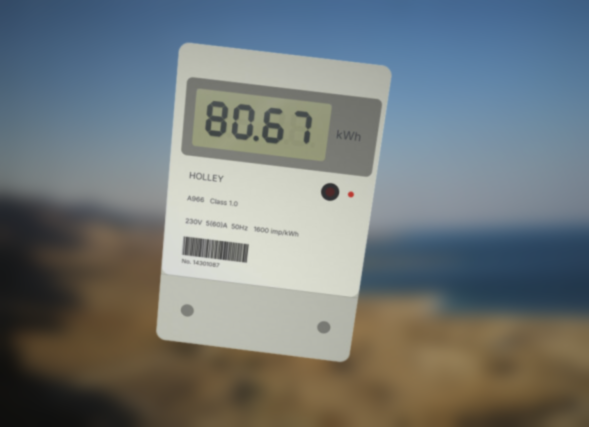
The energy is 80.67; kWh
